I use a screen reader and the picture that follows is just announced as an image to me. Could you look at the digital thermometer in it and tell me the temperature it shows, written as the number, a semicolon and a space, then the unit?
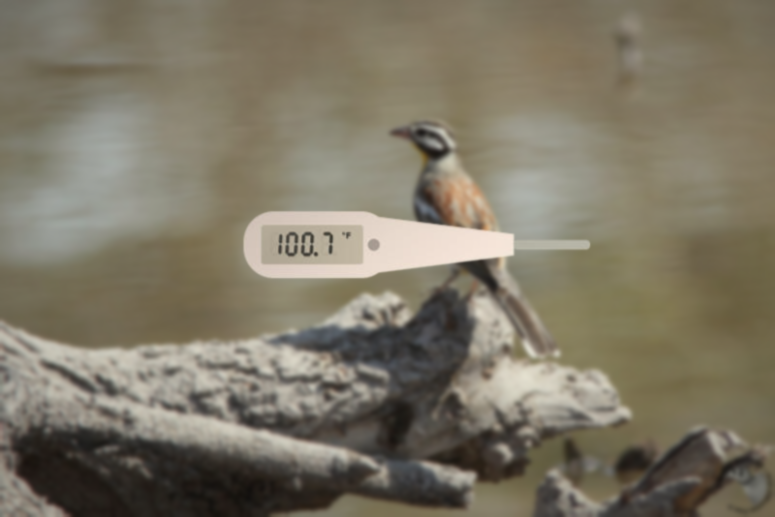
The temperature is 100.7; °F
